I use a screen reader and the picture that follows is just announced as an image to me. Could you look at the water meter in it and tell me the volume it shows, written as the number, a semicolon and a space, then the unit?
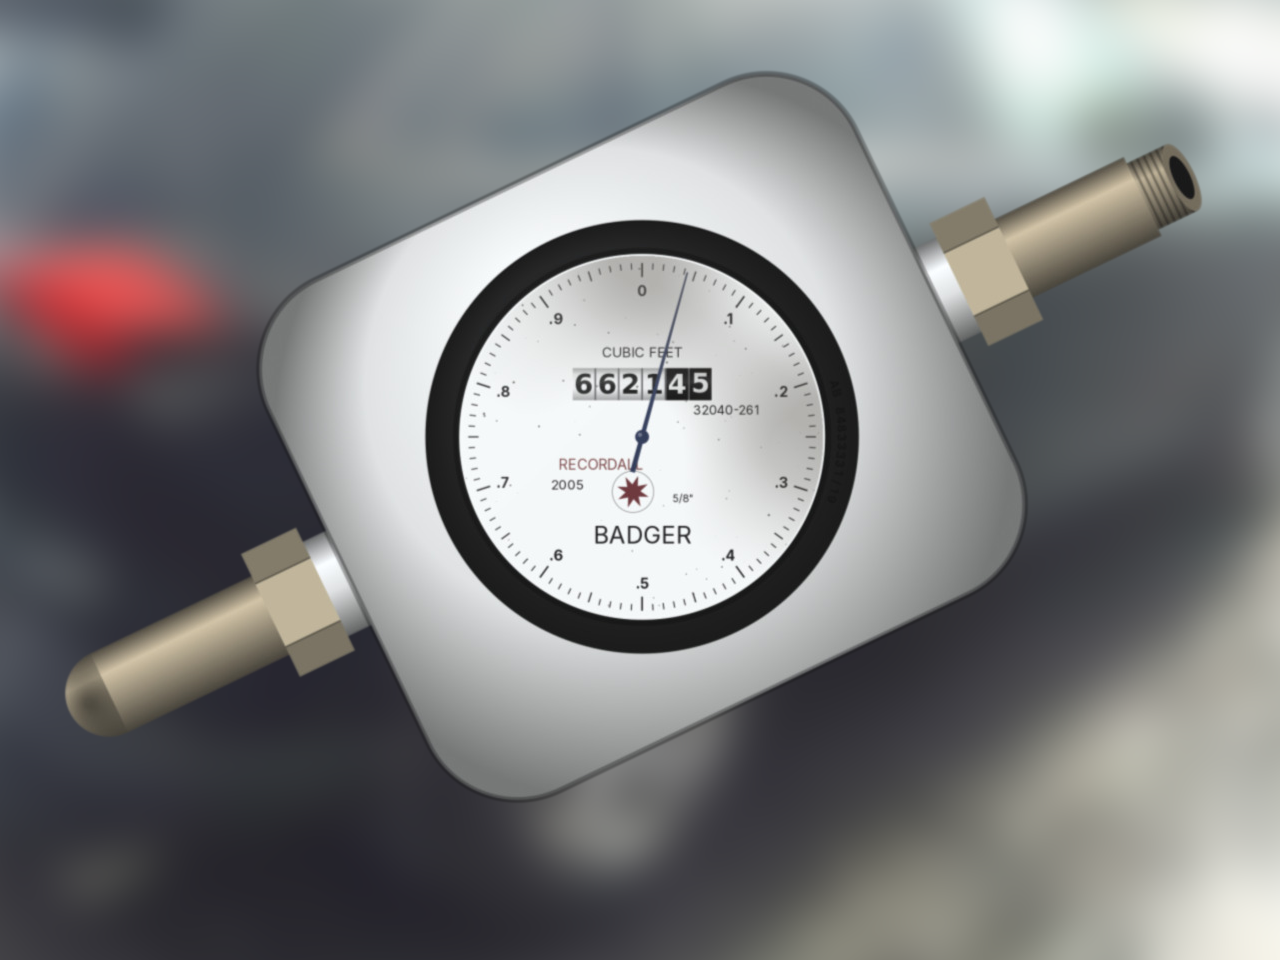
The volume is 662145.04; ft³
